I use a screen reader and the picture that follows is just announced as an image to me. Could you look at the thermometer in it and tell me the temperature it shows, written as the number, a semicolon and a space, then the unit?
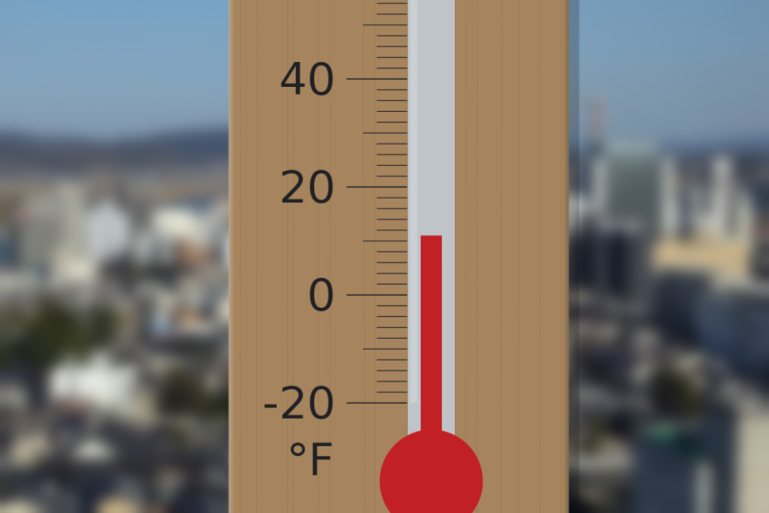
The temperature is 11; °F
